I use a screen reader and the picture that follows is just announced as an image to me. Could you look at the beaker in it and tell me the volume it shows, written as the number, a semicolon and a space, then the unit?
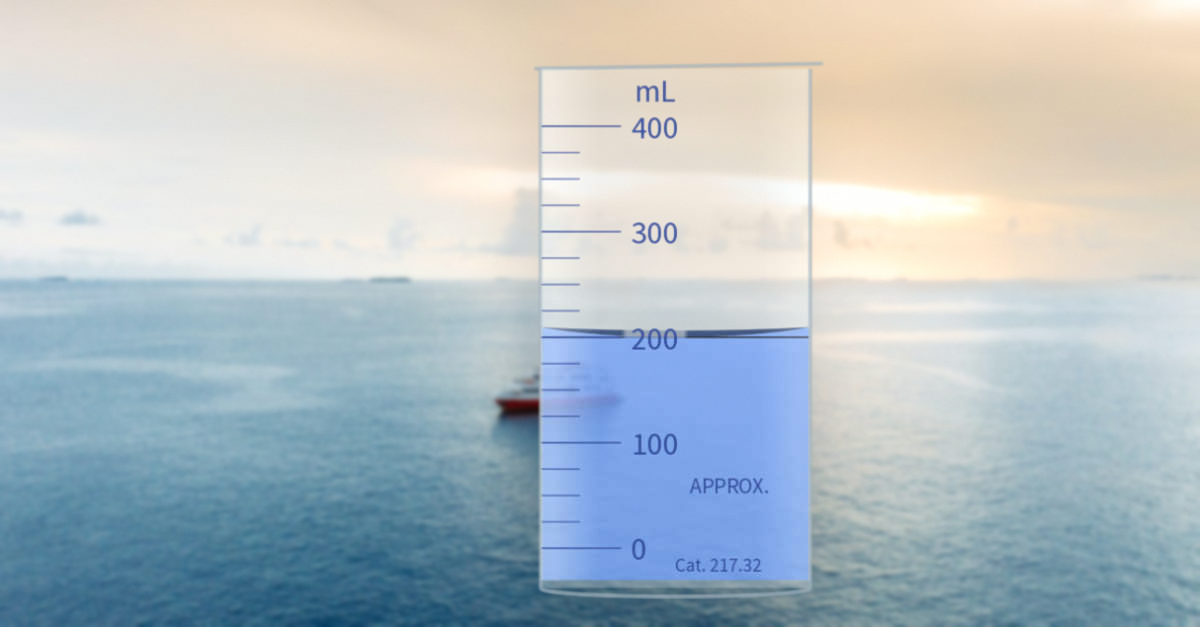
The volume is 200; mL
